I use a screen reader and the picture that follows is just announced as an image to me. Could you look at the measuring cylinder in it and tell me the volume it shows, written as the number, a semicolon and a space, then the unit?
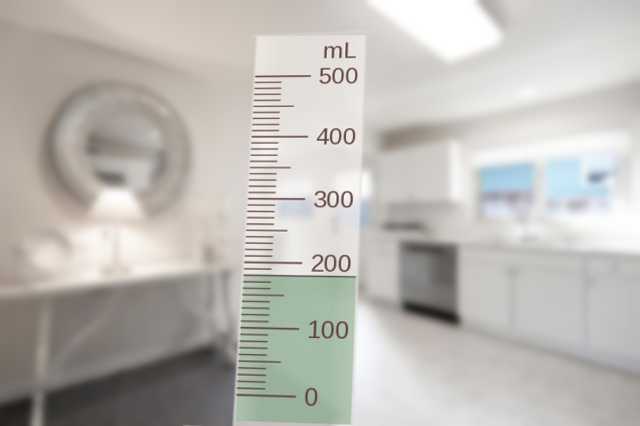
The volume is 180; mL
